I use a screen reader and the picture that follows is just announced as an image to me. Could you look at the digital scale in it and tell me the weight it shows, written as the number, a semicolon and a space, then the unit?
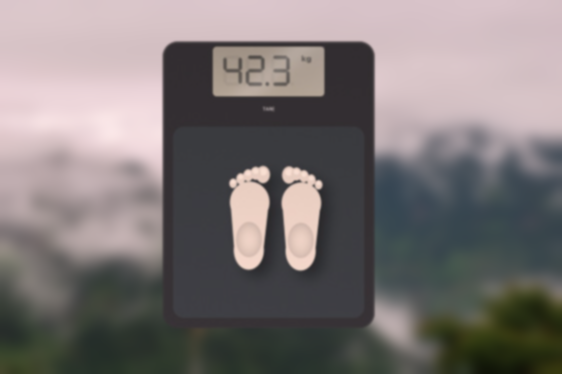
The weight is 42.3; kg
